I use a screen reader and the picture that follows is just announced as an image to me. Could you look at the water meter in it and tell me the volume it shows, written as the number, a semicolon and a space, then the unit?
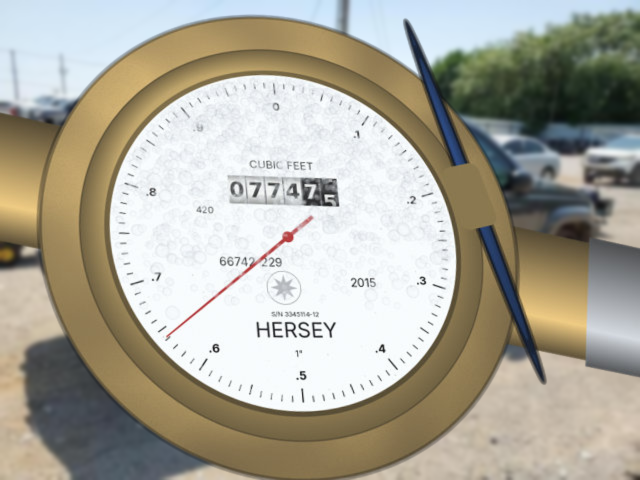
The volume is 77474.64; ft³
